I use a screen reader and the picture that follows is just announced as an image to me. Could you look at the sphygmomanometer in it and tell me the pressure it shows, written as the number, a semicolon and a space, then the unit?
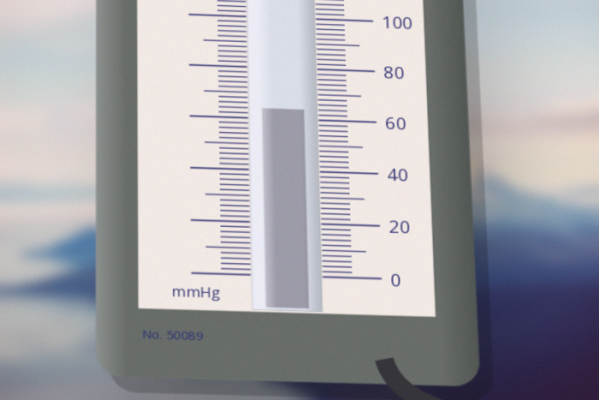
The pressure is 64; mmHg
